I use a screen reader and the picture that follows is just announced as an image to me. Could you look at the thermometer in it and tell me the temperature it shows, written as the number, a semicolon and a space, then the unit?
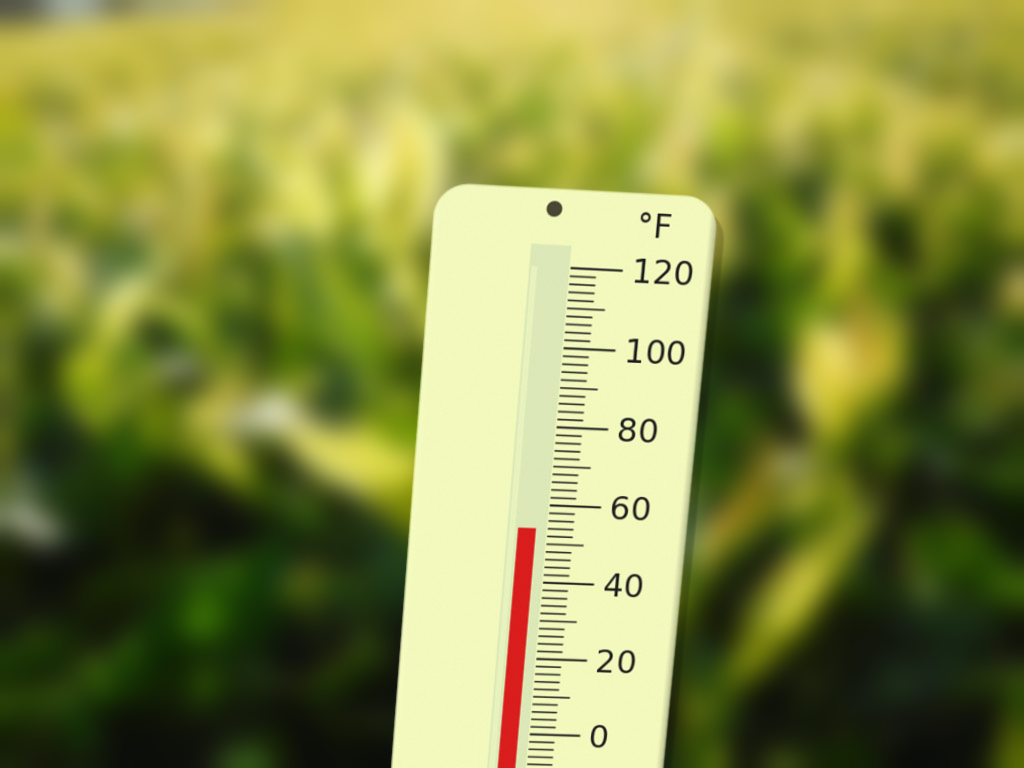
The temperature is 54; °F
